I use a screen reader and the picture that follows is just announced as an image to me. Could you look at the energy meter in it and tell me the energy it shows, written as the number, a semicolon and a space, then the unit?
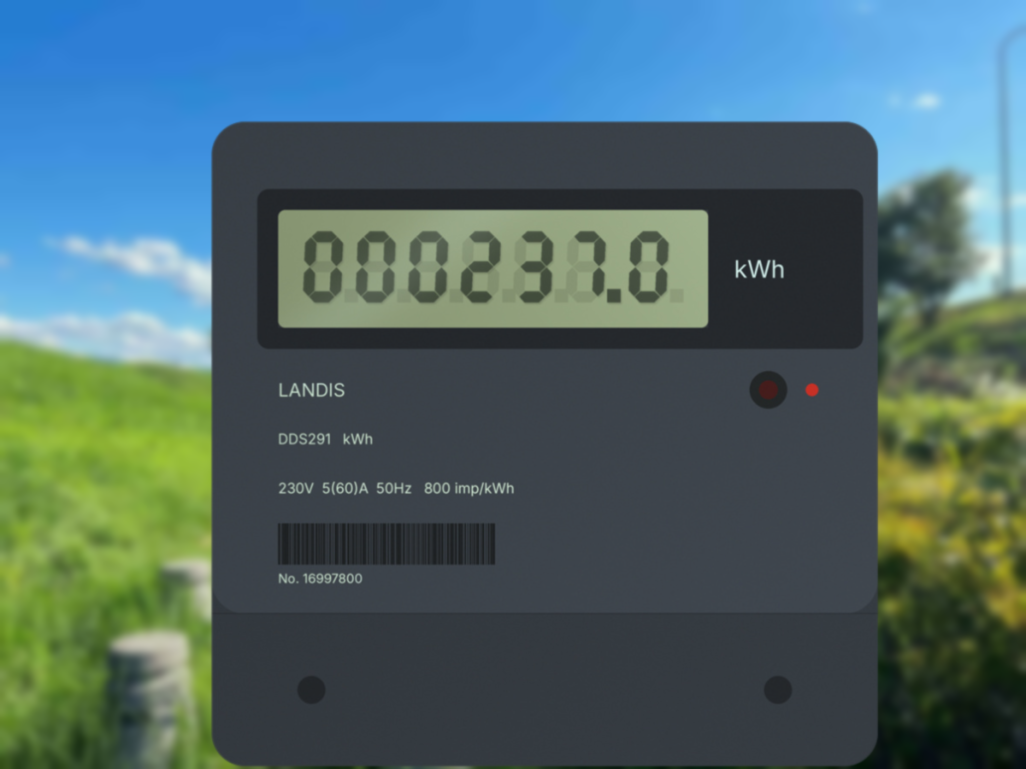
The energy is 237.0; kWh
